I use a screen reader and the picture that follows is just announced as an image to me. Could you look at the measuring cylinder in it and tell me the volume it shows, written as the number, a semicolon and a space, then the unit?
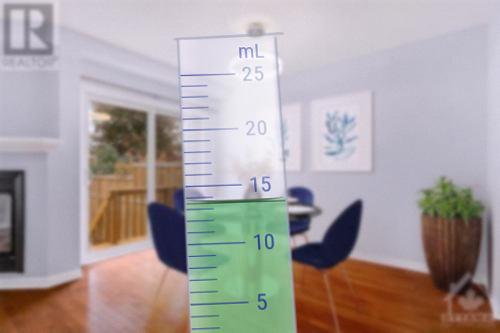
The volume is 13.5; mL
